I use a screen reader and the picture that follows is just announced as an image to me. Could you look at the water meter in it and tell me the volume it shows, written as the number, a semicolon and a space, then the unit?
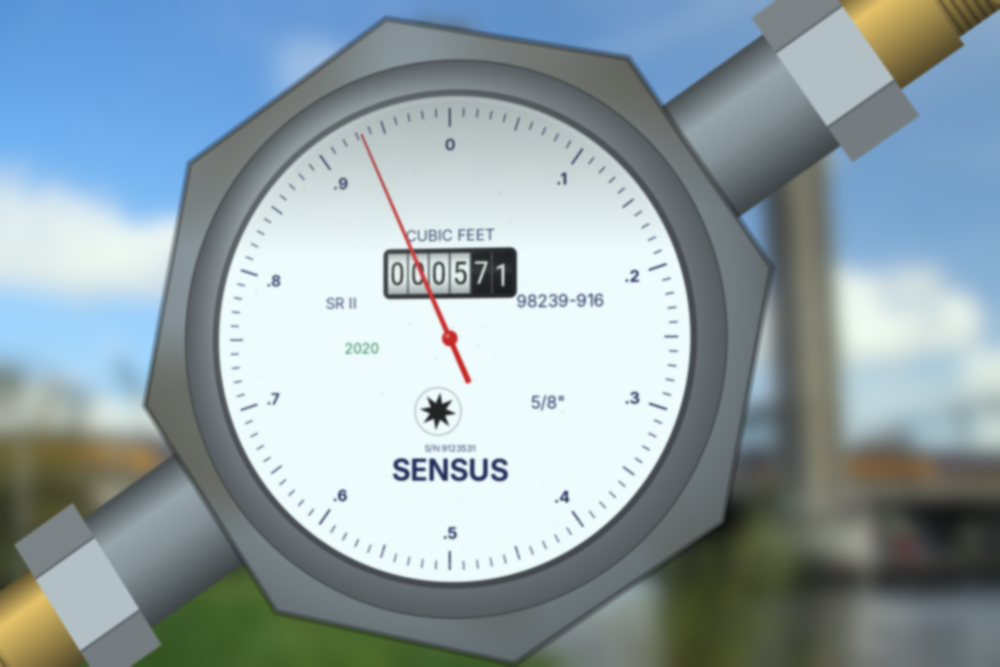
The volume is 570.93; ft³
